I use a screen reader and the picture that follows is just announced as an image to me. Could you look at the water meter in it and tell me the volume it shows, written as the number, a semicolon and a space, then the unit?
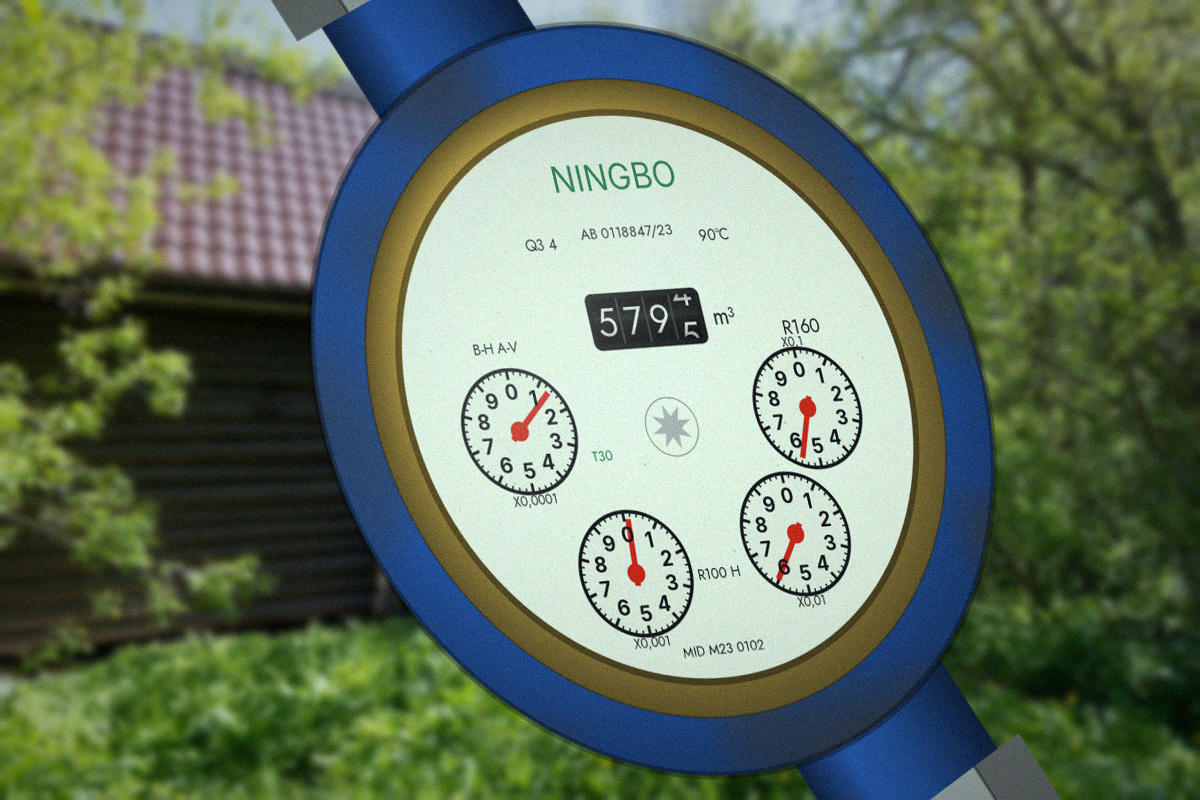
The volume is 5794.5601; m³
